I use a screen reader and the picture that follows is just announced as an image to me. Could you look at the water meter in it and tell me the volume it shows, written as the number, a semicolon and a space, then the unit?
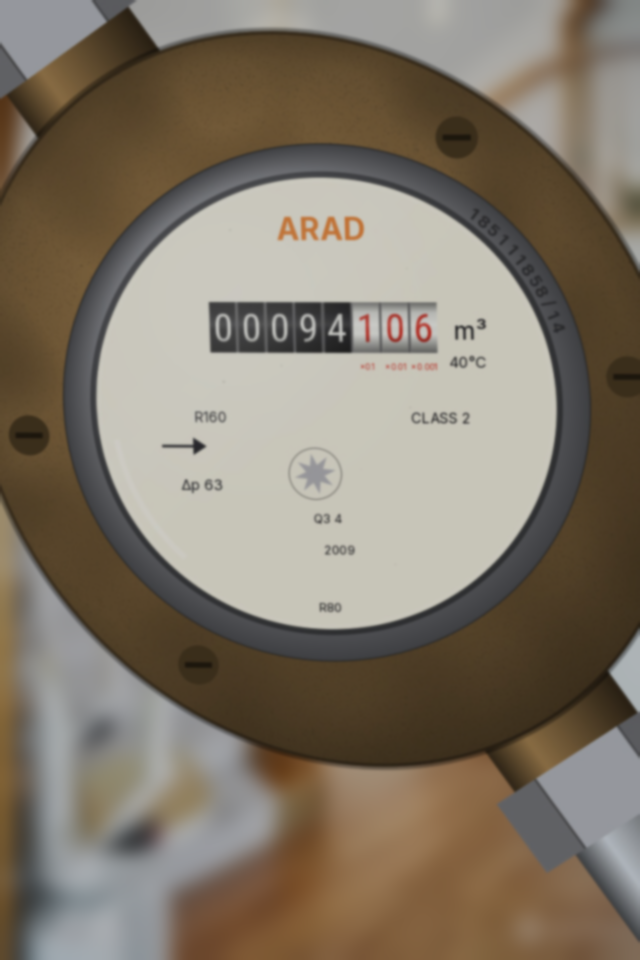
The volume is 94.106; m³
